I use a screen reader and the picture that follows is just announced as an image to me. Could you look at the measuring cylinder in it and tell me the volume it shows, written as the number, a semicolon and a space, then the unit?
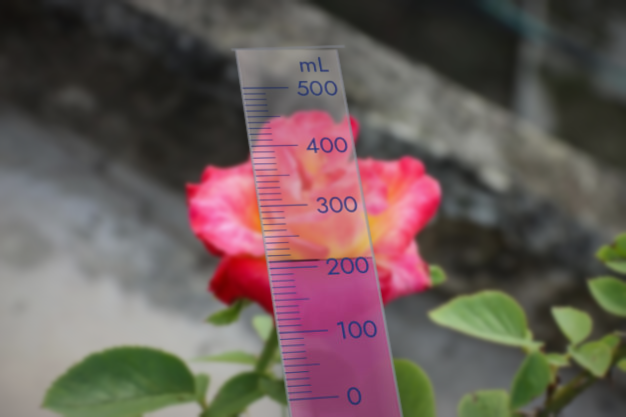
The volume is 210; mL
